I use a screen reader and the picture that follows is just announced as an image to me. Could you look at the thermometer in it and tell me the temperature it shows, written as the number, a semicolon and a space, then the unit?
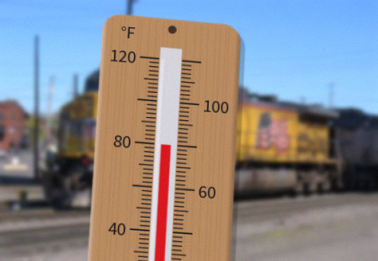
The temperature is 80; °F
